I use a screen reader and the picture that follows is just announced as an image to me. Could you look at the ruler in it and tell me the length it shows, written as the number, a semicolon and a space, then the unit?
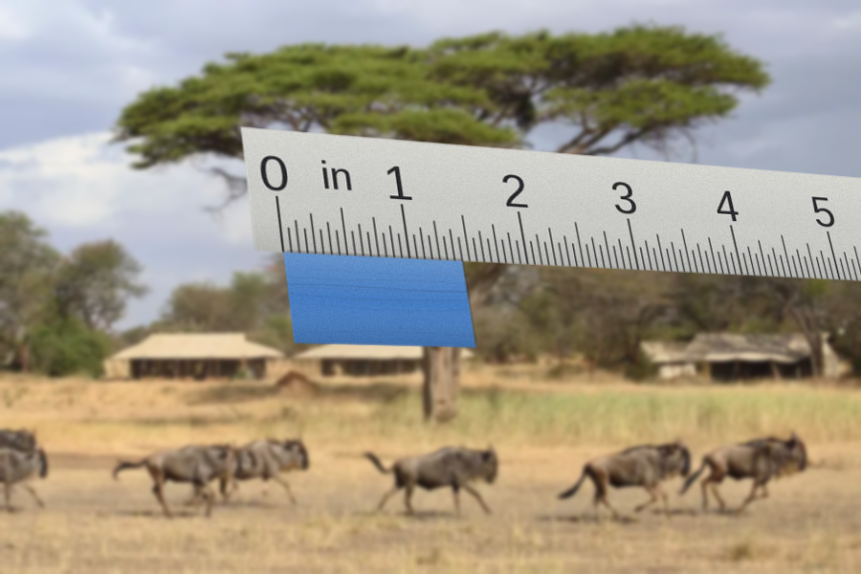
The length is 1.4375; in
